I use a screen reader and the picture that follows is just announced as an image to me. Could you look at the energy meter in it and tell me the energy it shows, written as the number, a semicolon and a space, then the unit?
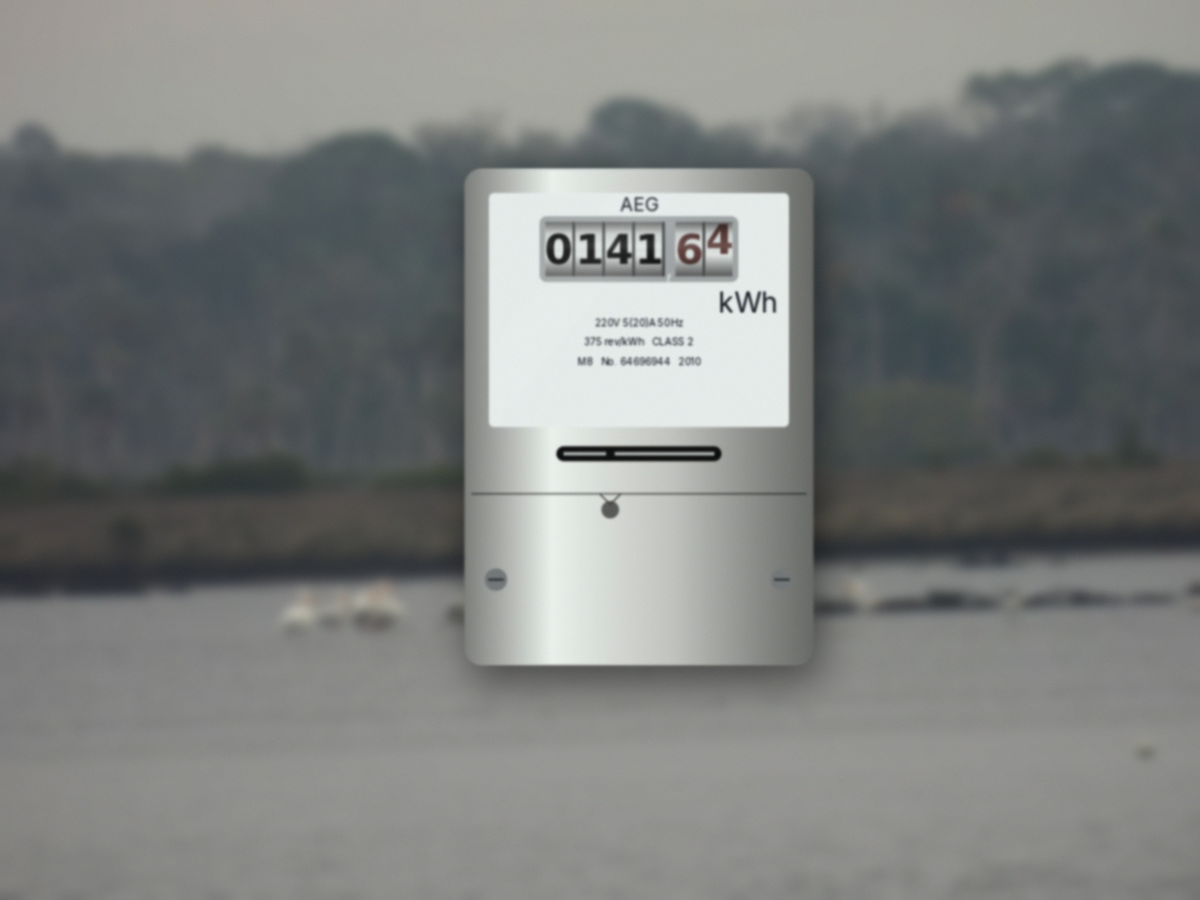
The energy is 141.64; kWh
